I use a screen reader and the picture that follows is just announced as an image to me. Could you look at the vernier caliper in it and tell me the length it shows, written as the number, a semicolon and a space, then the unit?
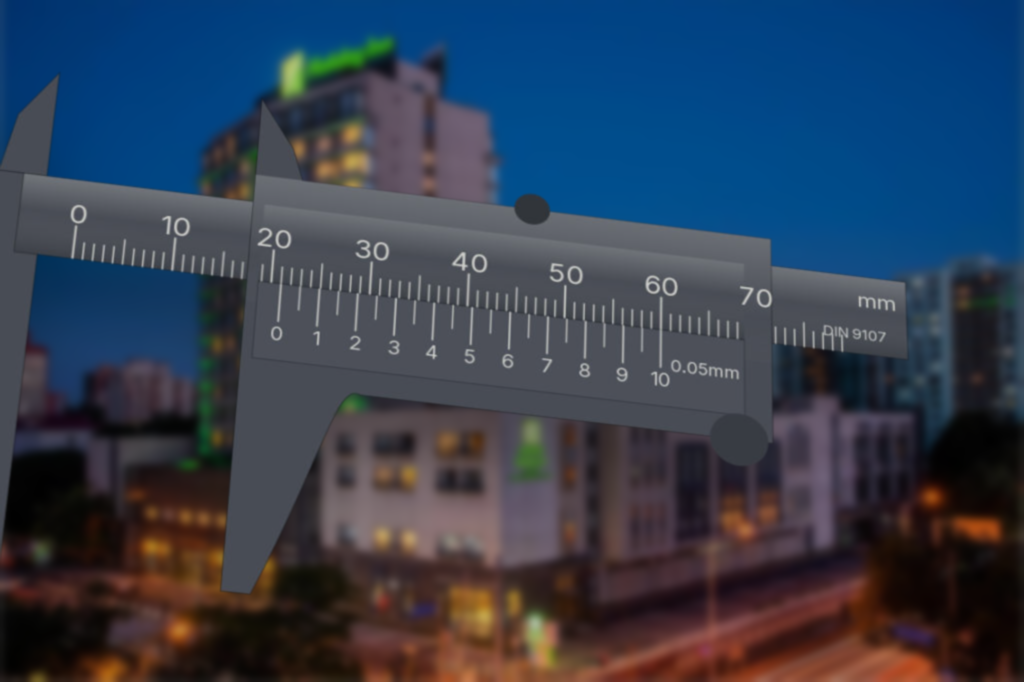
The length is 21.0; mm
